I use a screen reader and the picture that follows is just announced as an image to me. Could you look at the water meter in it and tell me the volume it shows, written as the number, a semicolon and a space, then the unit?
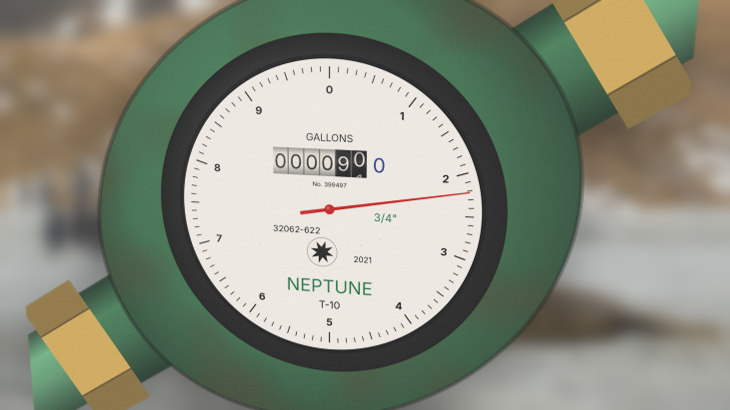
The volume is 902.2; gal
